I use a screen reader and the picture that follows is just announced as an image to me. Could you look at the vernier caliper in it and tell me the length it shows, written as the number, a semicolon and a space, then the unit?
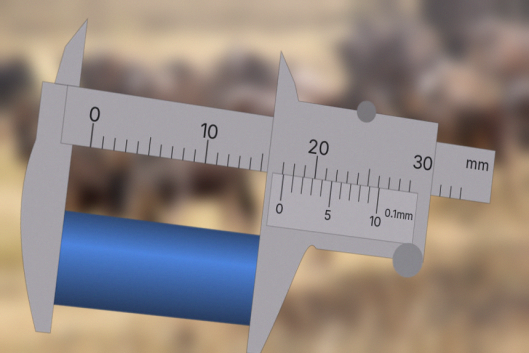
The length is 17.1; mm
